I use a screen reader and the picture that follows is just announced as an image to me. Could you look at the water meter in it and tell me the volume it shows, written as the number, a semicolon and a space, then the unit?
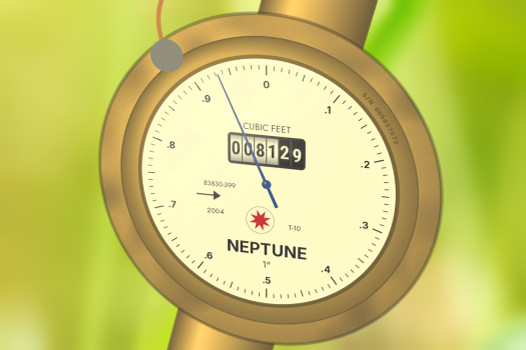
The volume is 8128.93; ft³
